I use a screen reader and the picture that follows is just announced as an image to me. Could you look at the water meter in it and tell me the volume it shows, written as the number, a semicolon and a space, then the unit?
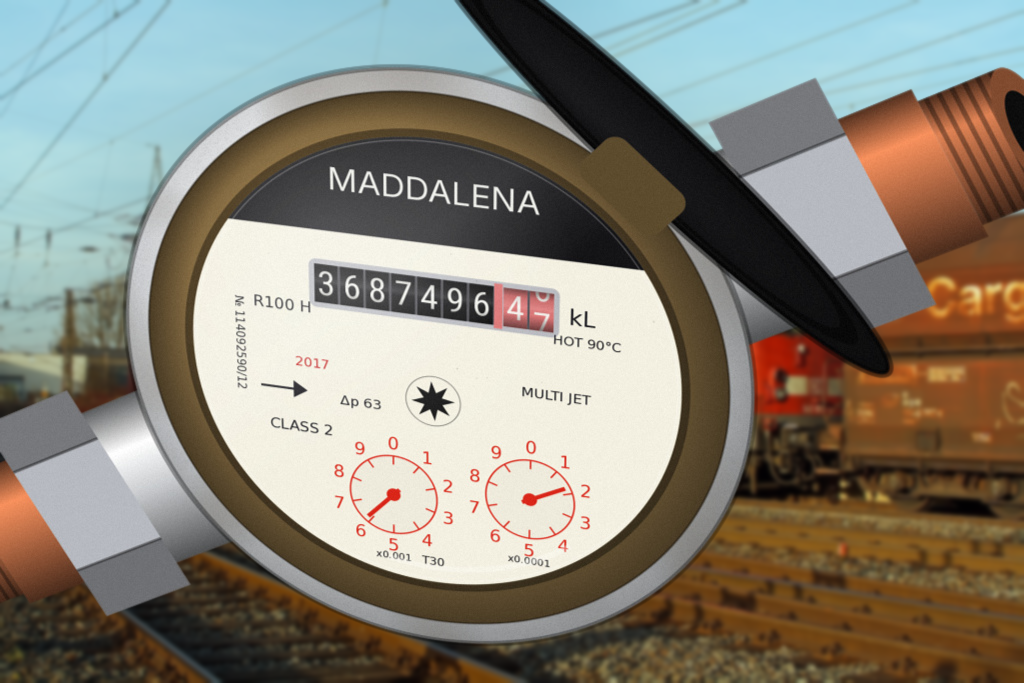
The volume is 3687496.4661; kL
